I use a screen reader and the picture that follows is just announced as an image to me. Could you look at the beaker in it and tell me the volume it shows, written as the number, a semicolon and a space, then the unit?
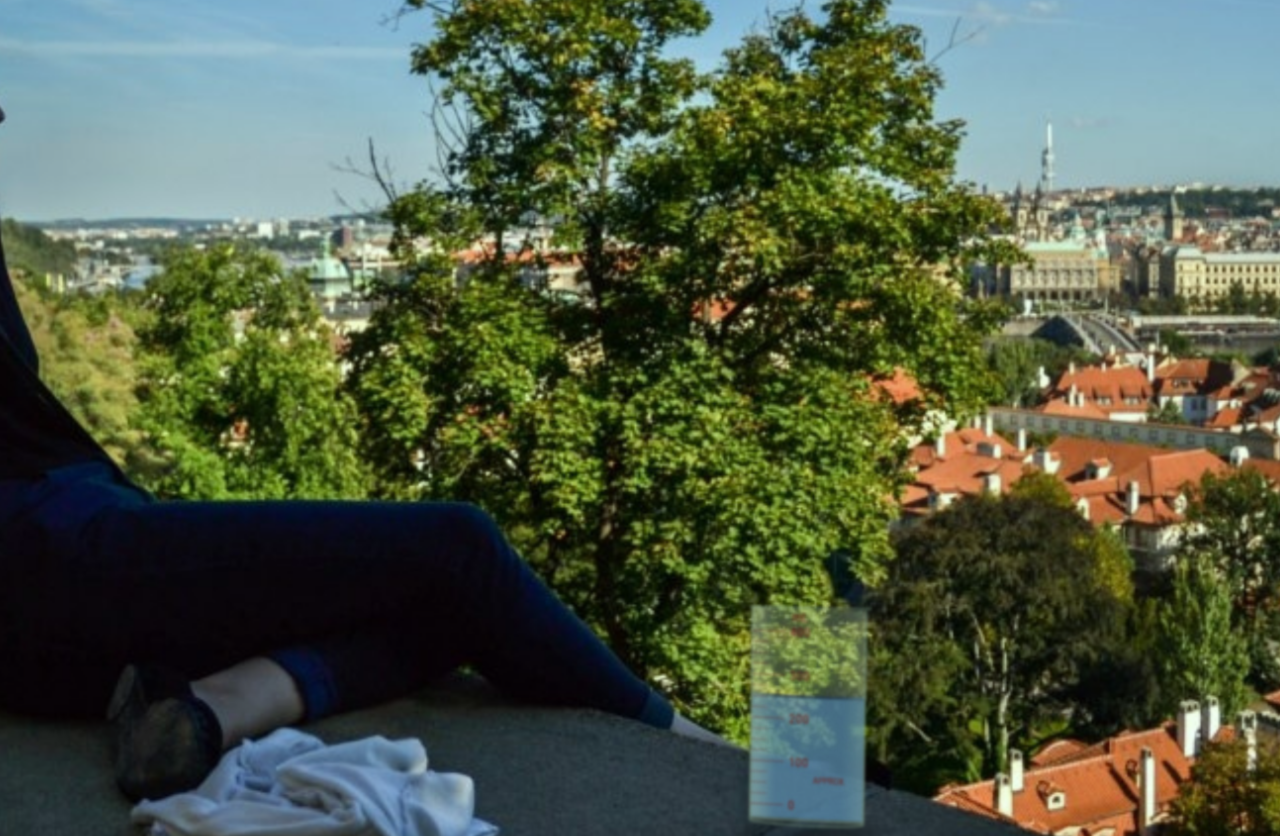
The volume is 250; mL
